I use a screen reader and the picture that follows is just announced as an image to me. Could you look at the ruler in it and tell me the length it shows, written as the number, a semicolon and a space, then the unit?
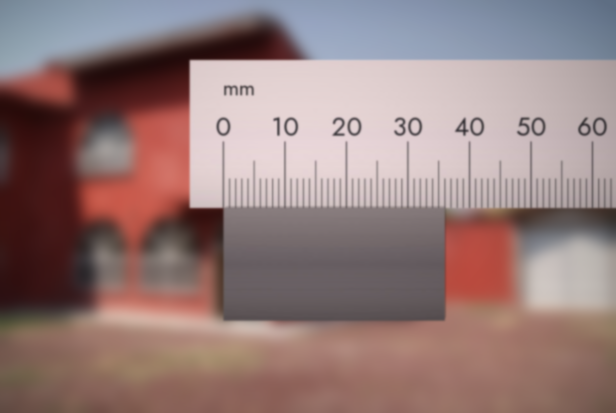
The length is 36; mm
